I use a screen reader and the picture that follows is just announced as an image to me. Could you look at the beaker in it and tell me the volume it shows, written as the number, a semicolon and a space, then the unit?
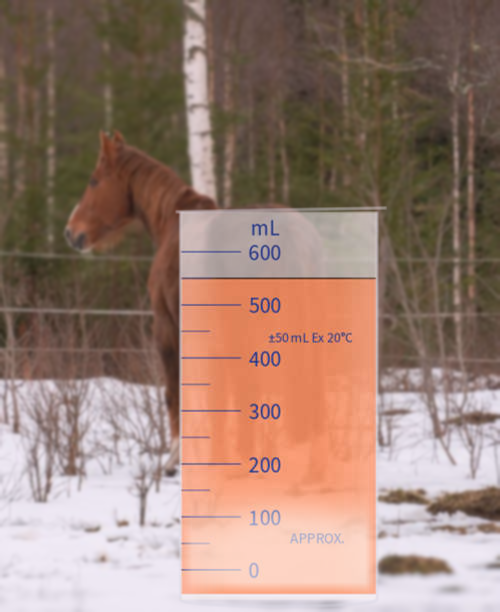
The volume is 550; mL
